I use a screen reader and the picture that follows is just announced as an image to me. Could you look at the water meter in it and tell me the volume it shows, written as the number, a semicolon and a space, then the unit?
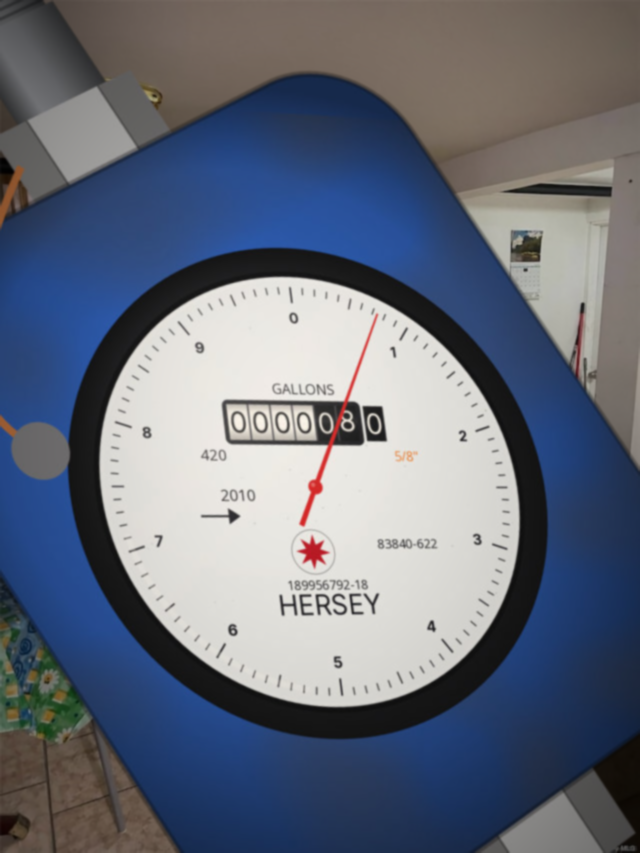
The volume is 80.7; gal
